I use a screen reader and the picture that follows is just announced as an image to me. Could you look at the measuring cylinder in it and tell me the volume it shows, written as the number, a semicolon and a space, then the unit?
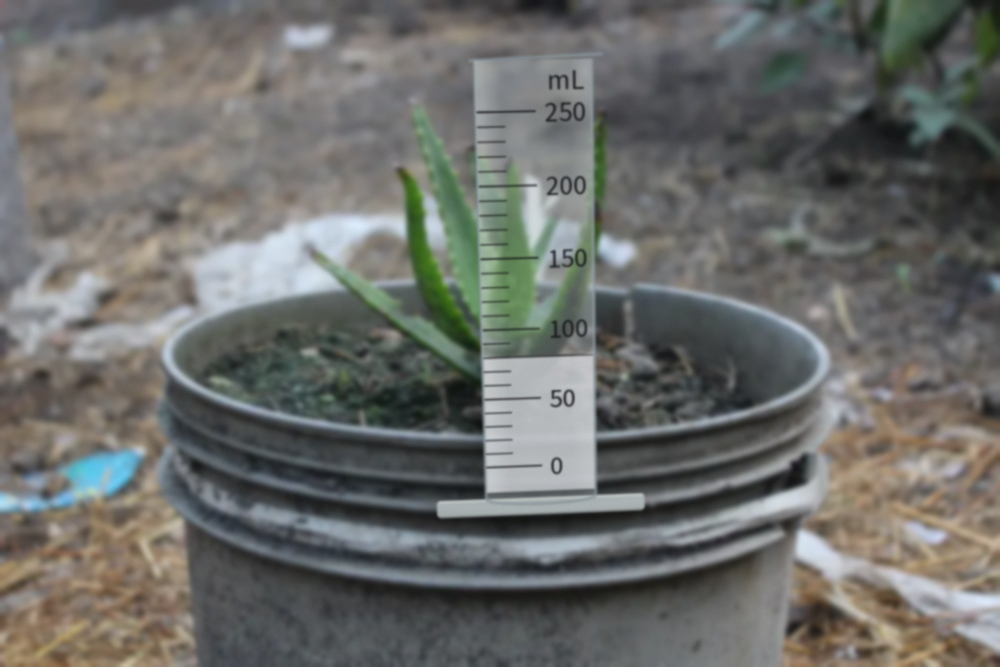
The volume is 80; mL
